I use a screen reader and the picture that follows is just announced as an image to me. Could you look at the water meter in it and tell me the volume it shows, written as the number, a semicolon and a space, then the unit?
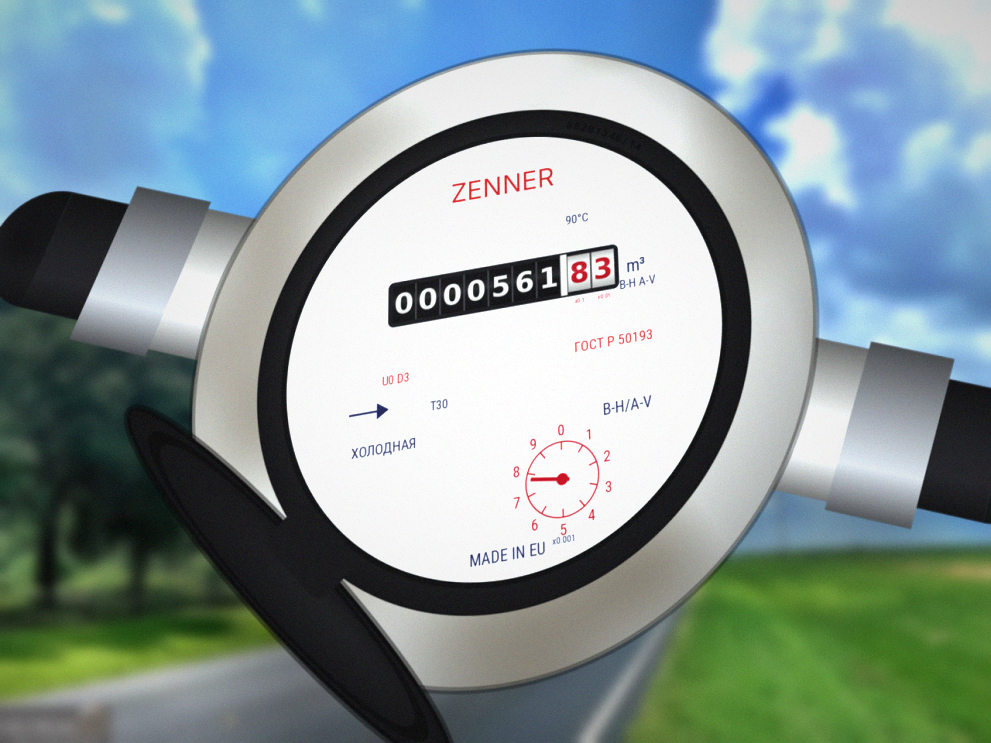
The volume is 561.837; m³
